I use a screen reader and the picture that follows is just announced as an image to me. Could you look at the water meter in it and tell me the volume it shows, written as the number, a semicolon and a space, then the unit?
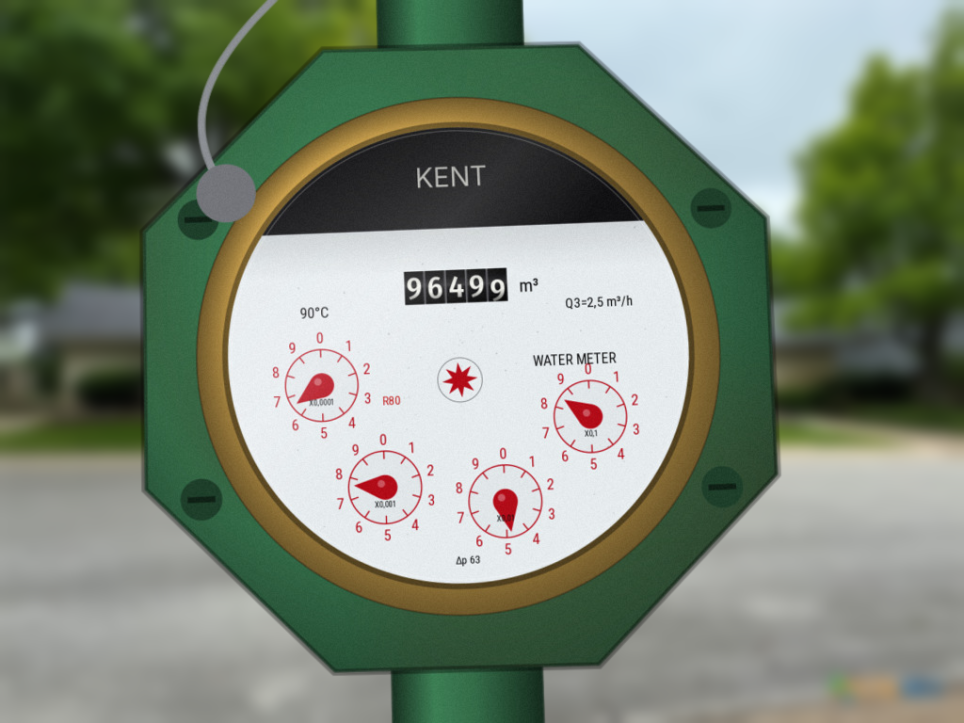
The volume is 96498.8476; m³
